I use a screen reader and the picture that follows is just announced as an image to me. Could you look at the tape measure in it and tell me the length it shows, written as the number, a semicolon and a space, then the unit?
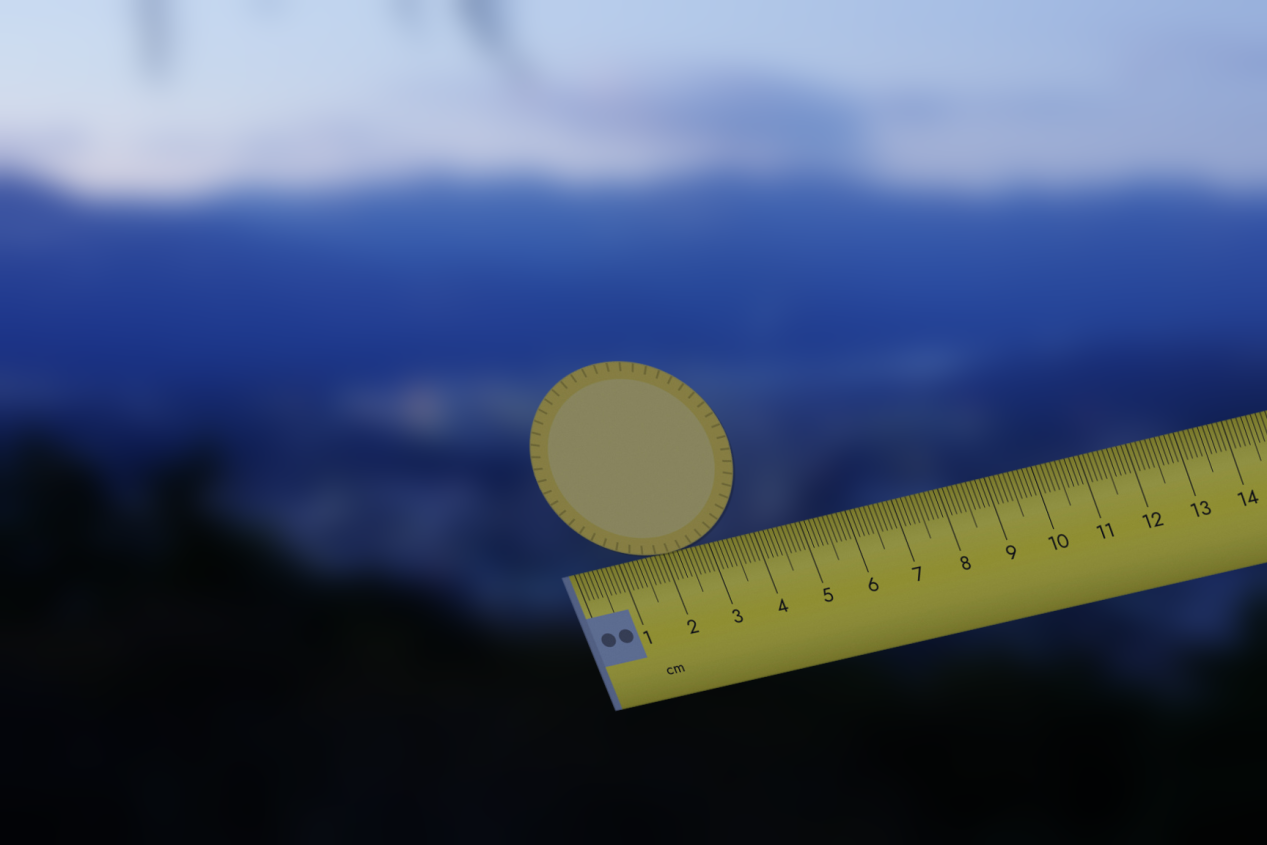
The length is 4.2; cm
